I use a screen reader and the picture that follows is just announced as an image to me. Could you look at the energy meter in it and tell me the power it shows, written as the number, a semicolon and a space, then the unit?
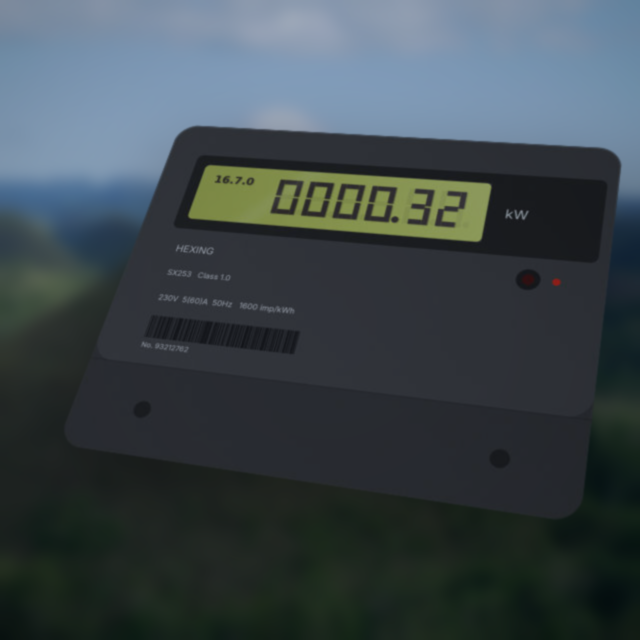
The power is 0.32; kW
